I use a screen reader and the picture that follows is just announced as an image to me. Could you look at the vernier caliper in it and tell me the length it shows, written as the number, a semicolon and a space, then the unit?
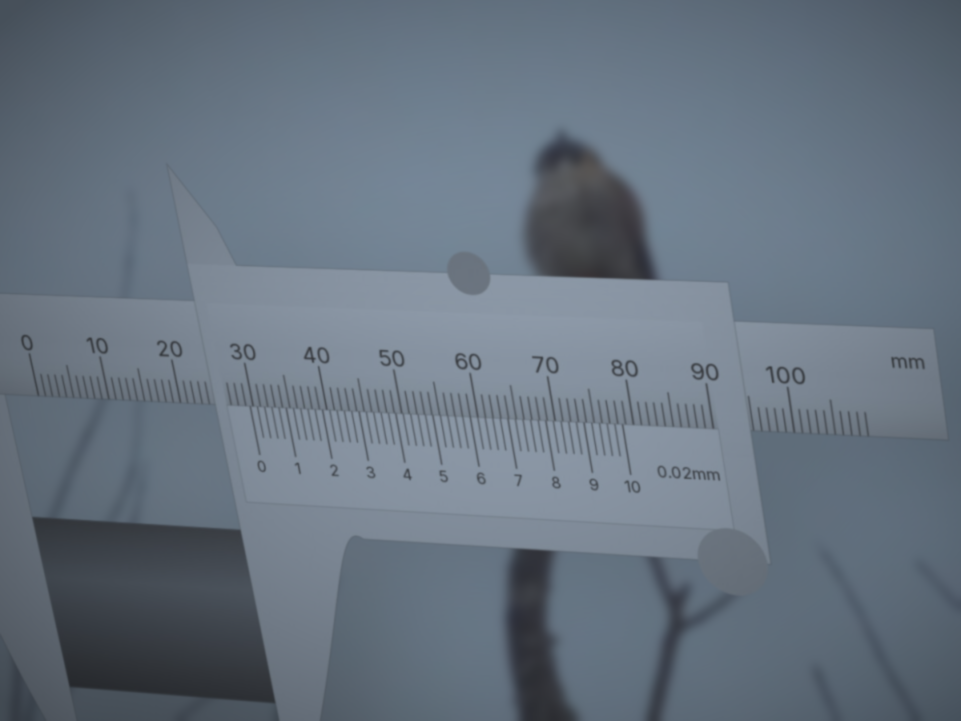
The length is 29.6; mm
